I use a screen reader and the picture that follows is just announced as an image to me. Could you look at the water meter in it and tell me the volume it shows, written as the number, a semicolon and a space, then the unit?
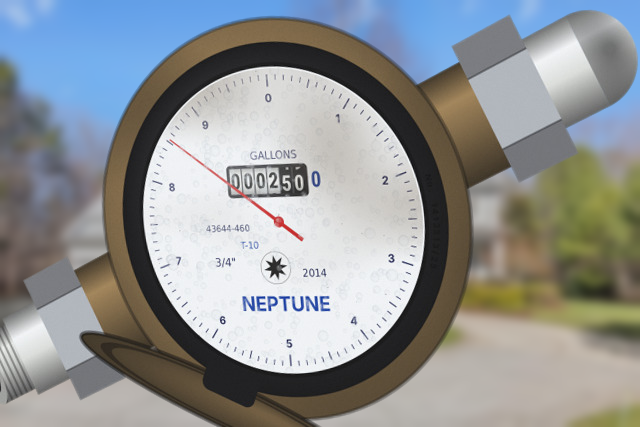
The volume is 2498.5; gal
